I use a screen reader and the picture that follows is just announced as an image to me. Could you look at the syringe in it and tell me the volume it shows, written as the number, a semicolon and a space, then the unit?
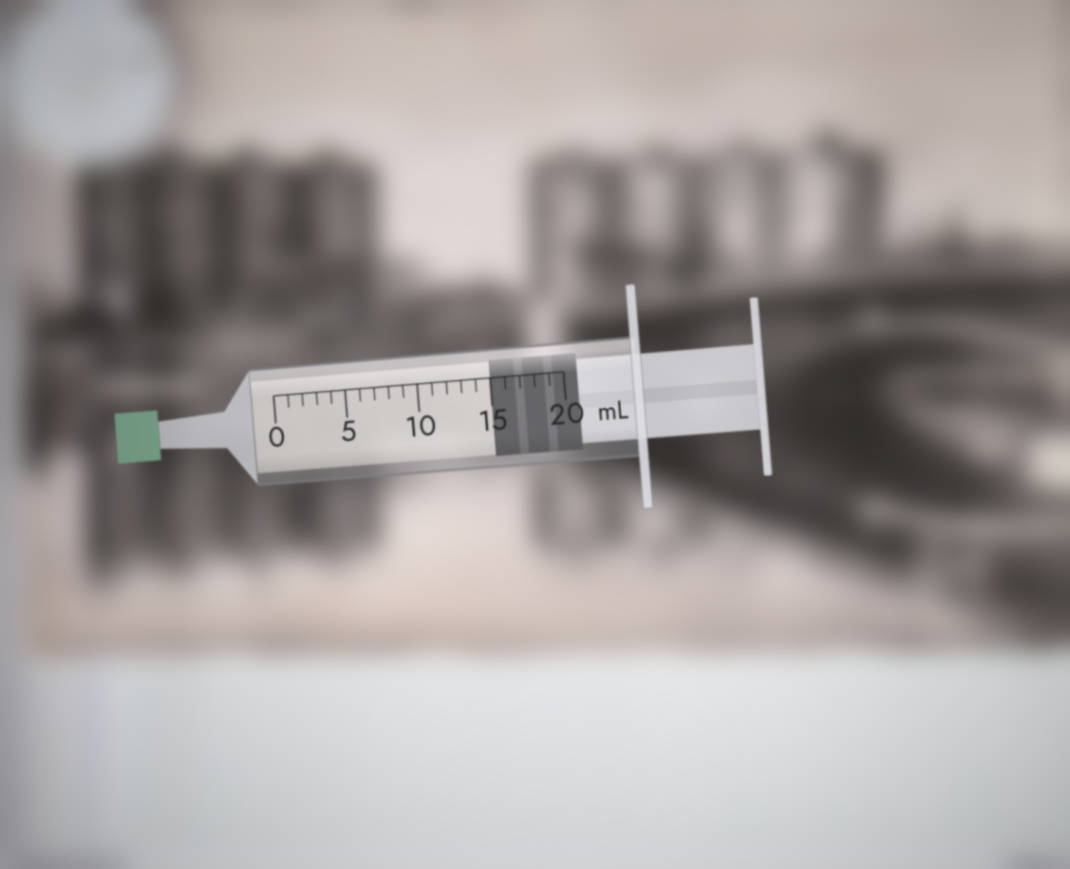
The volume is 15; mL
